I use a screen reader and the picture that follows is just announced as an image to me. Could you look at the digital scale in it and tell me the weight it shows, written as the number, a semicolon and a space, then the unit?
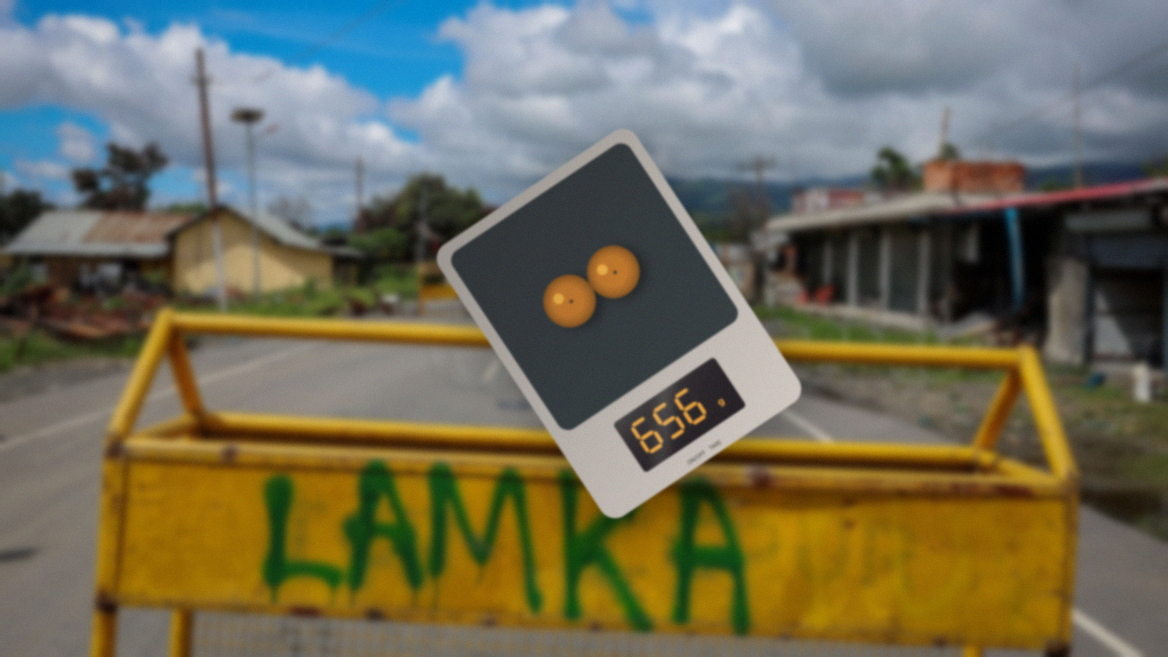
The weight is 656; g
